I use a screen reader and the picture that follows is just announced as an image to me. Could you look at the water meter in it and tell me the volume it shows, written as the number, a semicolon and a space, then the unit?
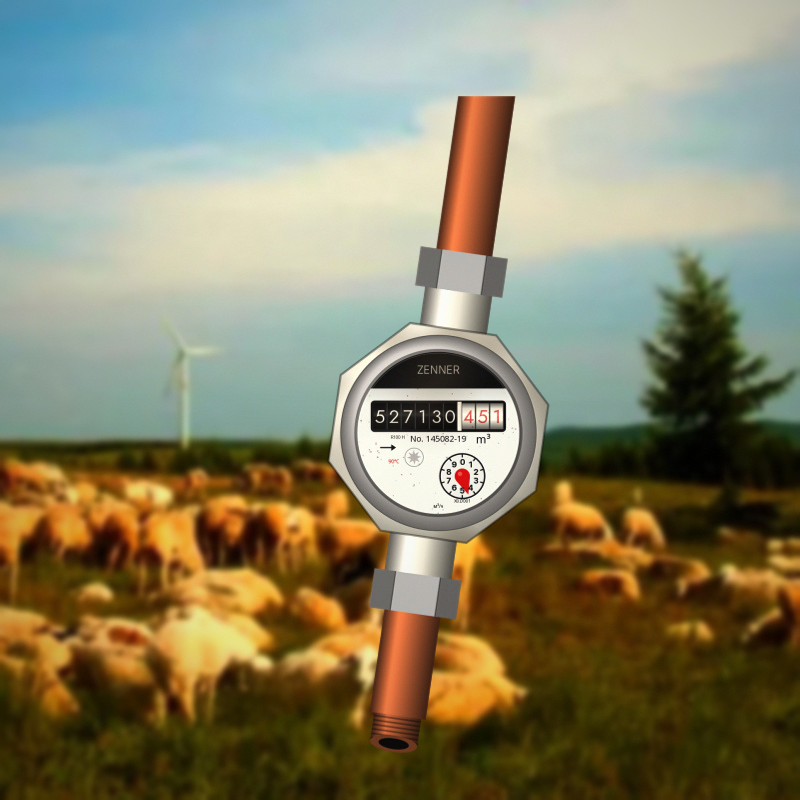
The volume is 527130.4514; m³
